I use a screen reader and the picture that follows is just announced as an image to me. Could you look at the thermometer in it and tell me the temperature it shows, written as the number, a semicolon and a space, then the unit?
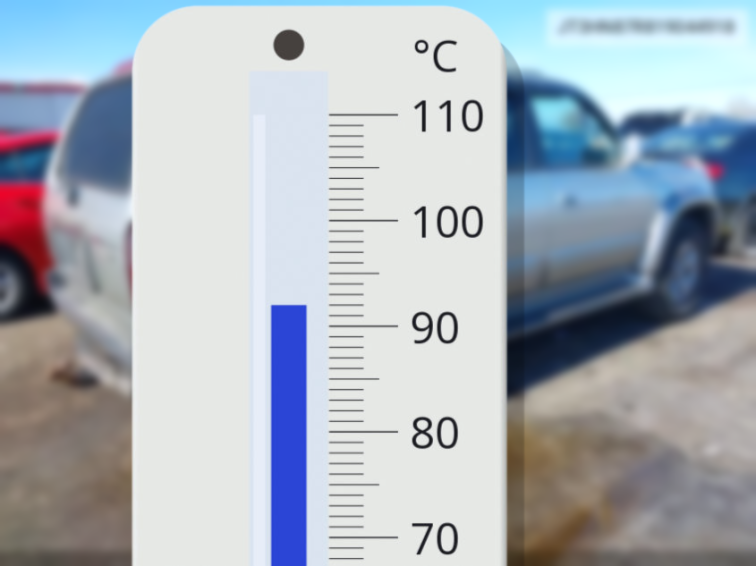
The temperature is 92; °C
